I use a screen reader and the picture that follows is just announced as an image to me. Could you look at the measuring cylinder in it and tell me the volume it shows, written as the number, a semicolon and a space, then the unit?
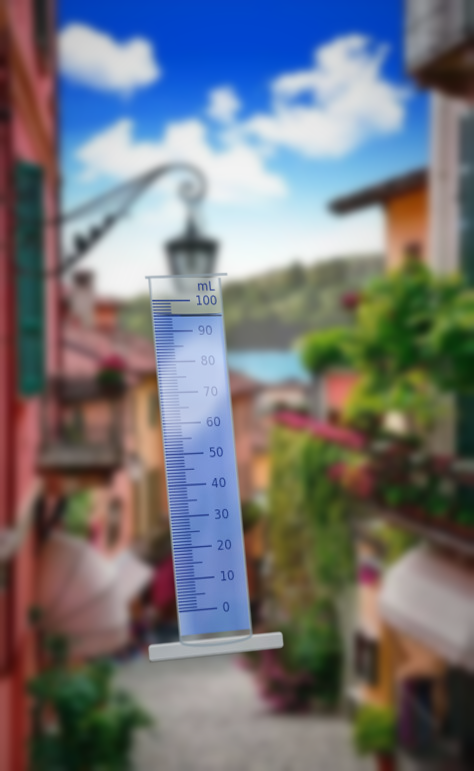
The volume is 95; mL
